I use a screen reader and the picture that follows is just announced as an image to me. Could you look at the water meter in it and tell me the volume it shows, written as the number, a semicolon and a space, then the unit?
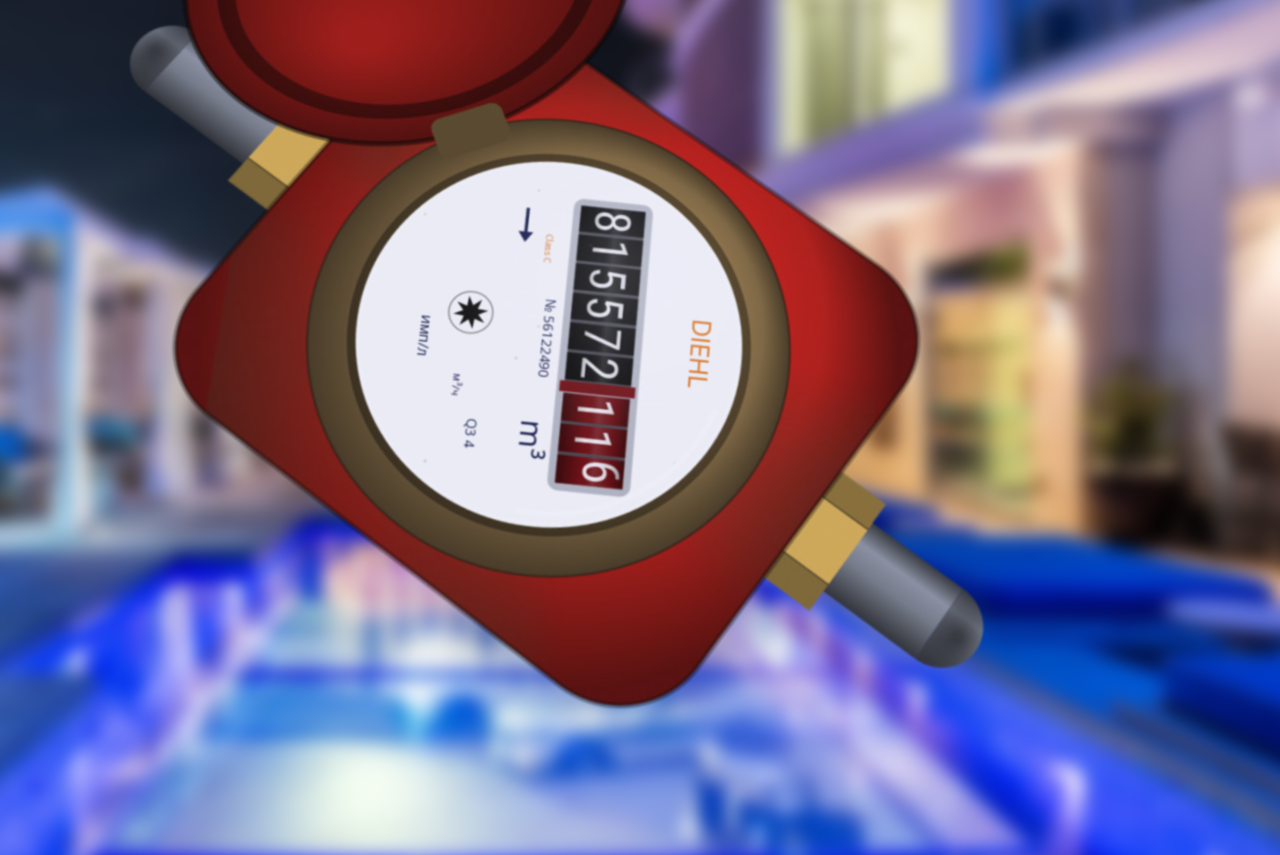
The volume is 815572.116; m³
